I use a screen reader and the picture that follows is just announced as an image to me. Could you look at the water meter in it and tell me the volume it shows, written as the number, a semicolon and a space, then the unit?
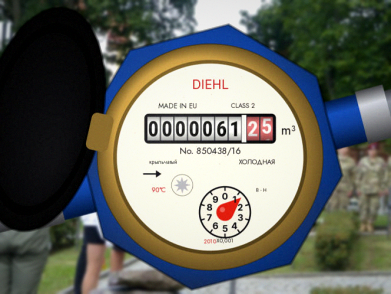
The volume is 61.251; m³
